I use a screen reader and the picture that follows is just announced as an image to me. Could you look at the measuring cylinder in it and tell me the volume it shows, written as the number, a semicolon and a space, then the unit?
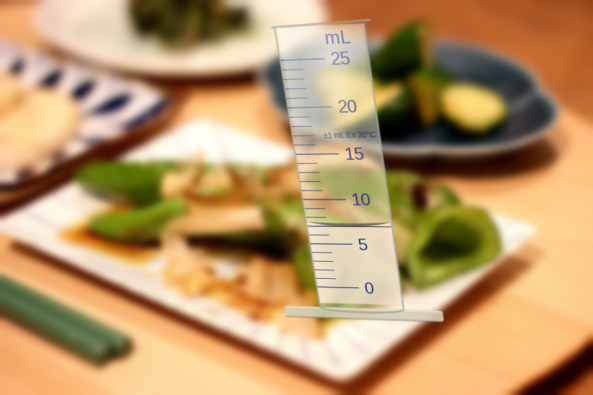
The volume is 7; mL
